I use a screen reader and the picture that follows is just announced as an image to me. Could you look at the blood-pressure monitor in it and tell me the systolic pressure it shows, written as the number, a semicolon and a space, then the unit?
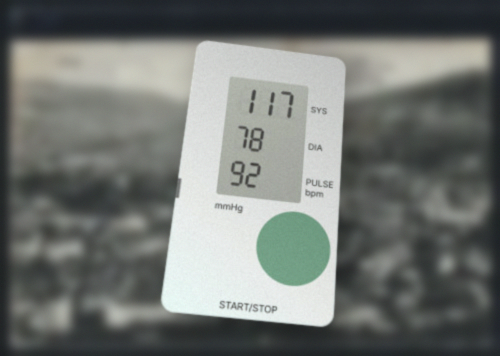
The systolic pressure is 117; mmHg
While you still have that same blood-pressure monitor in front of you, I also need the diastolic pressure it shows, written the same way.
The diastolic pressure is 78; mmHg
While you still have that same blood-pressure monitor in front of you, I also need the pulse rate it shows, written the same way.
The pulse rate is 92; bpm
